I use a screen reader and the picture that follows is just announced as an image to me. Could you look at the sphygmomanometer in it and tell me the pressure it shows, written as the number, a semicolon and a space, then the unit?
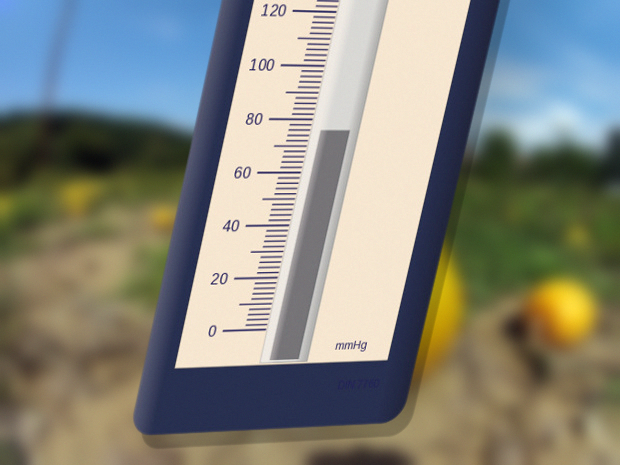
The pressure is 76; mmHg
